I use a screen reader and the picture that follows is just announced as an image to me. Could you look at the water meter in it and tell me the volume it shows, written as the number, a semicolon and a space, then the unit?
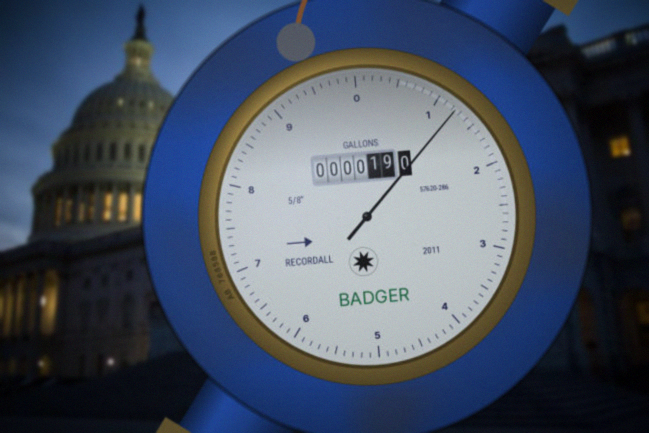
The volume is 191.2; gal
